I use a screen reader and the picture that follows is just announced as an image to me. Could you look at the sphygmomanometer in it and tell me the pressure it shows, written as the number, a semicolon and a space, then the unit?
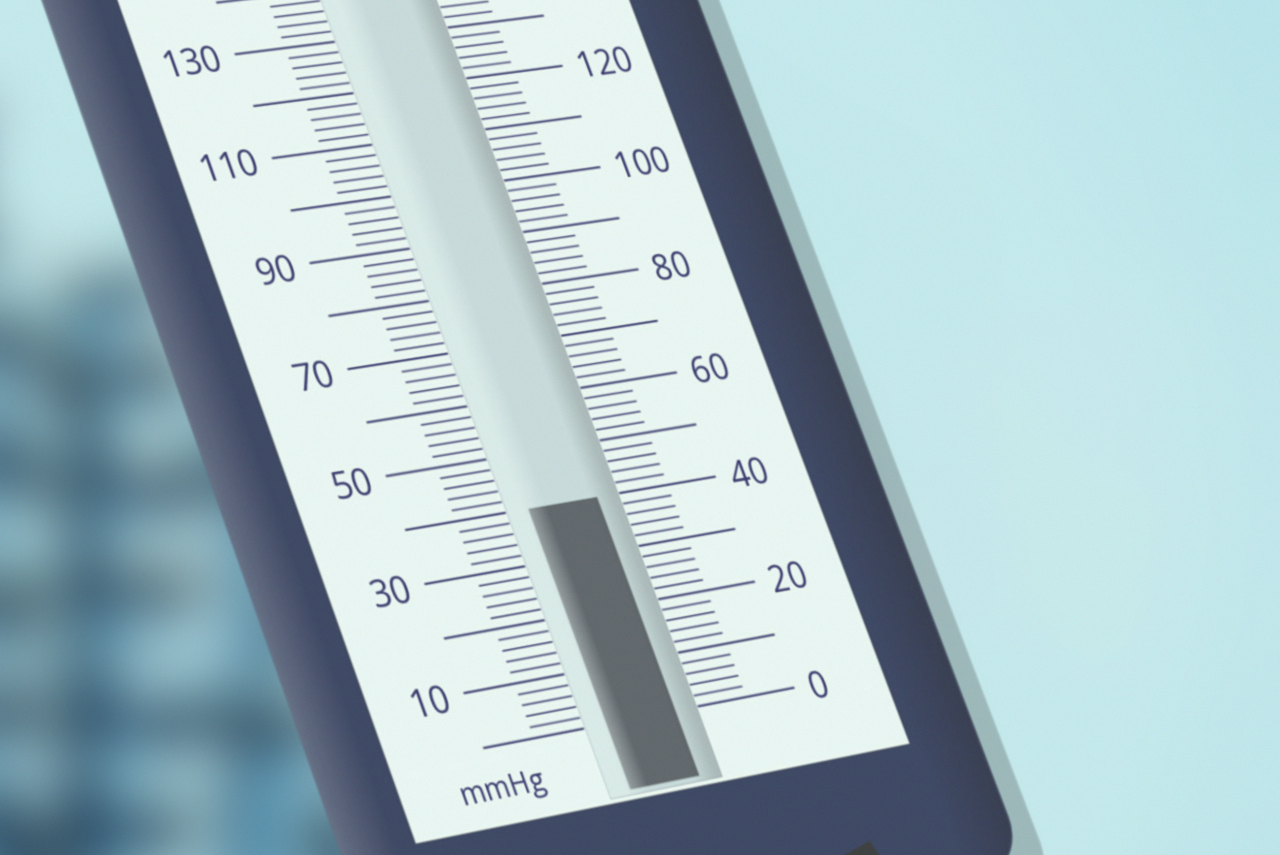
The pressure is 40; mmHg
